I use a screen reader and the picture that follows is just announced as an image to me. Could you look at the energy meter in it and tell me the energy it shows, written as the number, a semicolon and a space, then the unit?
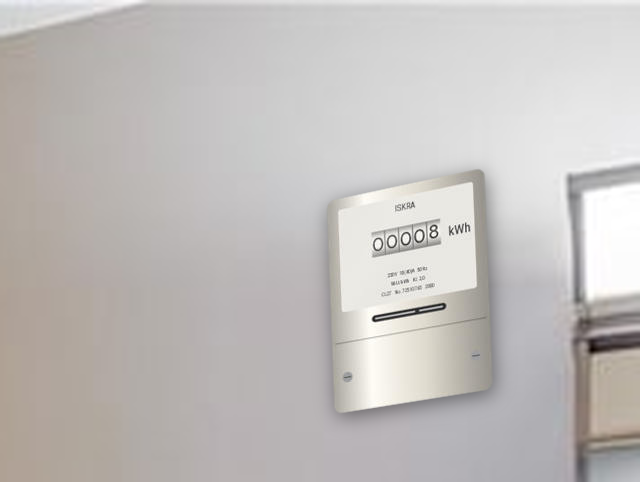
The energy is 8; kWh
